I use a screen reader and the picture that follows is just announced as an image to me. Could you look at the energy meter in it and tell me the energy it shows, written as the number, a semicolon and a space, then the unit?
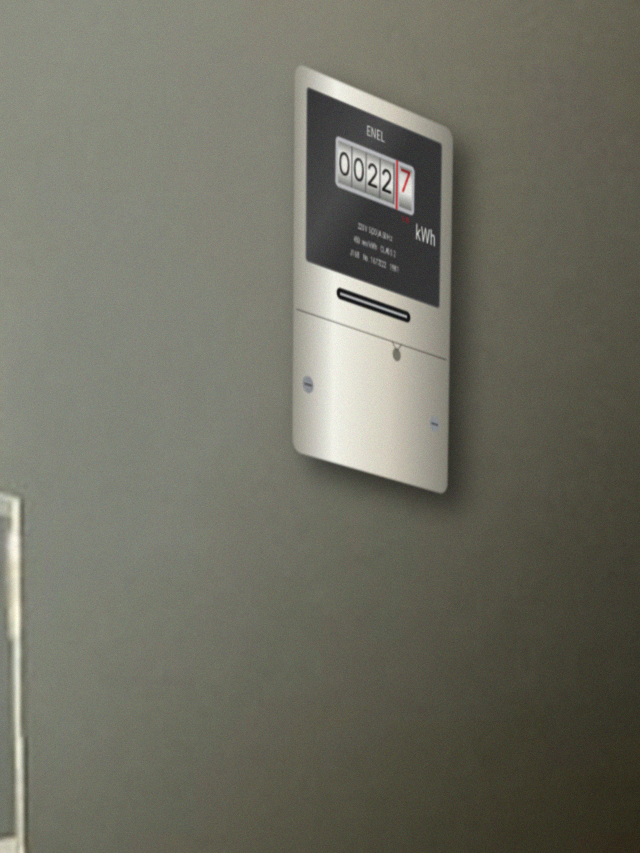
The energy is 22.7; kWh
